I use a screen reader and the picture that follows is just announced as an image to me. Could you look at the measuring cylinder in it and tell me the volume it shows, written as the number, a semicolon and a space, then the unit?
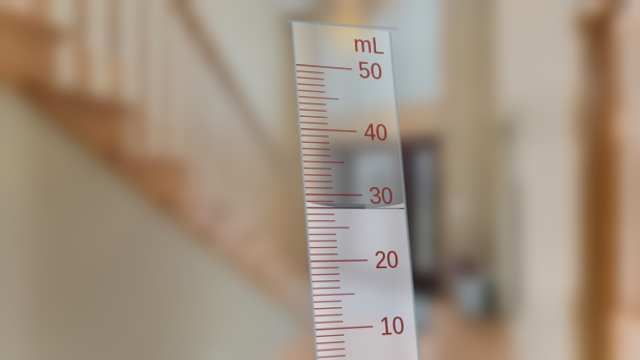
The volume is 28; mL
